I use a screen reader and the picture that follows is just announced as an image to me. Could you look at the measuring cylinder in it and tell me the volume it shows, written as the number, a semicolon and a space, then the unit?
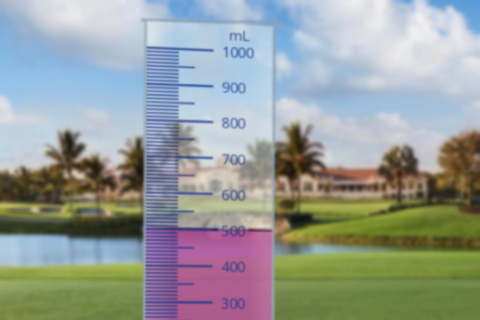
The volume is 500; mL
